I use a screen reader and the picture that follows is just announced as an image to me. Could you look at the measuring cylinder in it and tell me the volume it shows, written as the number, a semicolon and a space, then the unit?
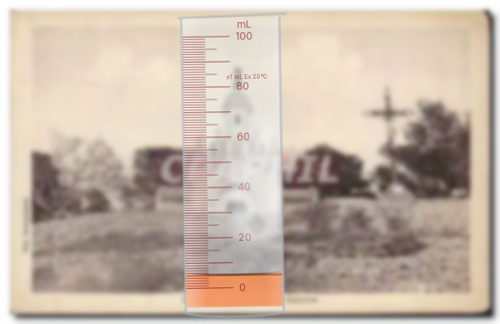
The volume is 5; mL
